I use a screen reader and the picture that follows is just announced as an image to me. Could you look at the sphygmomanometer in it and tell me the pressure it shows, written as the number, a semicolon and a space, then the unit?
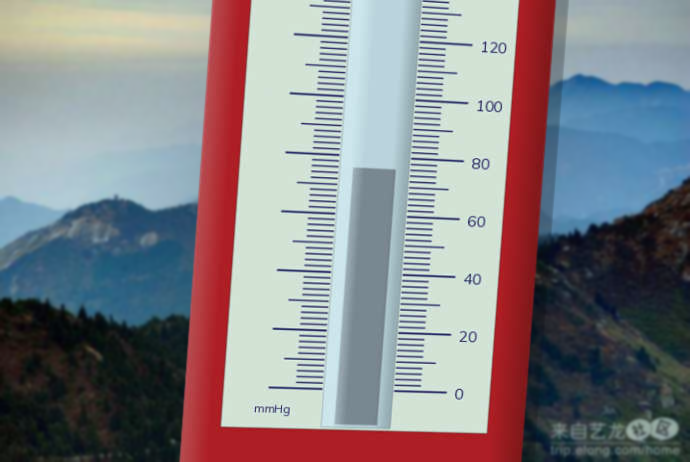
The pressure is 76; mmHg
